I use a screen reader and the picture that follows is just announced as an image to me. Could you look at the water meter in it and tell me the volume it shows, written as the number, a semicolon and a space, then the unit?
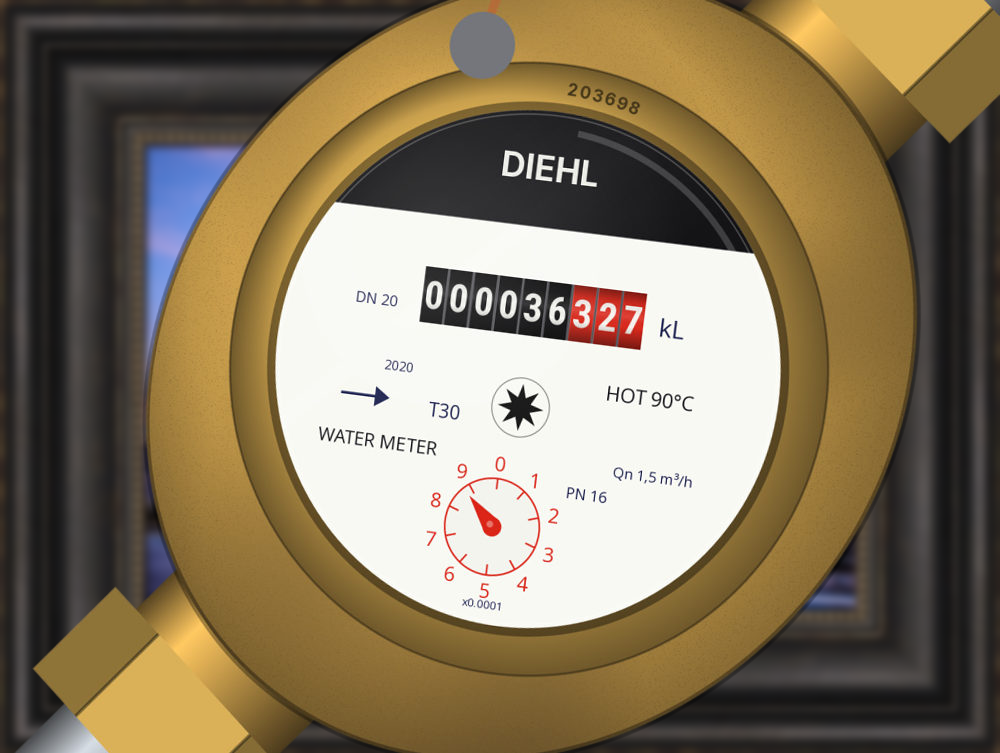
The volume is 36.3278; kL
